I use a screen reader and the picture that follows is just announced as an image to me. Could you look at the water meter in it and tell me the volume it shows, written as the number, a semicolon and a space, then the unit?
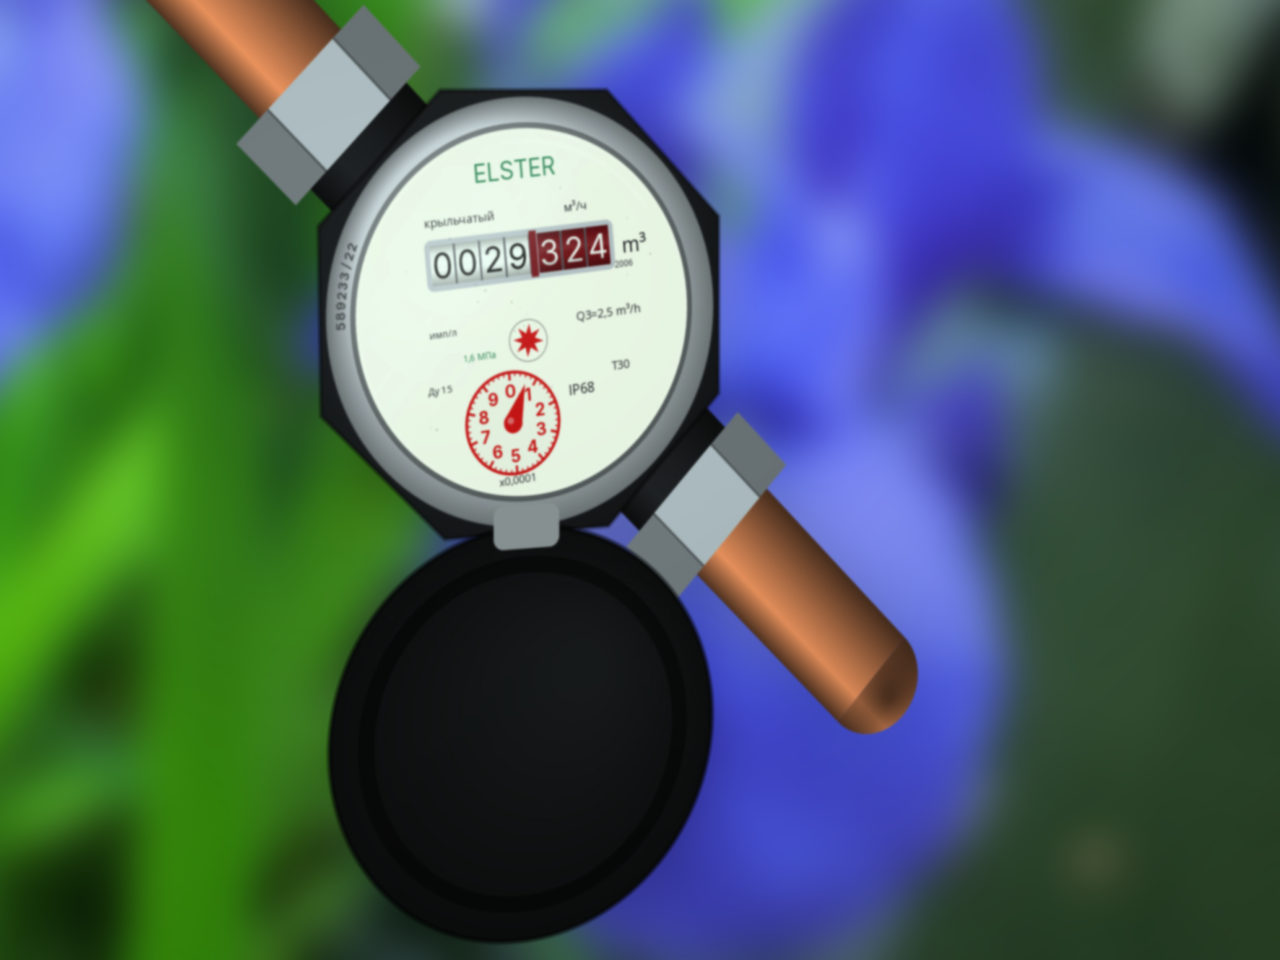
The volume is 29.3240; m³
